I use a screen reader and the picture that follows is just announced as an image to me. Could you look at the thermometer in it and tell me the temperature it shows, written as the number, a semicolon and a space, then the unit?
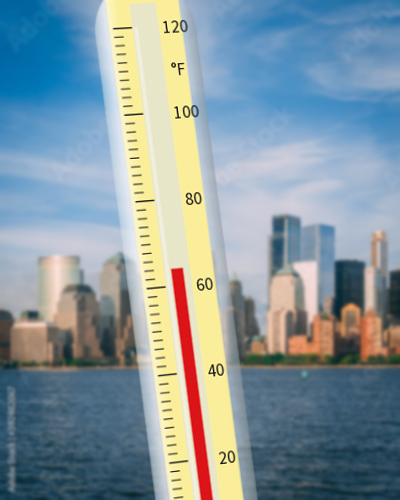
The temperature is 64; °F
